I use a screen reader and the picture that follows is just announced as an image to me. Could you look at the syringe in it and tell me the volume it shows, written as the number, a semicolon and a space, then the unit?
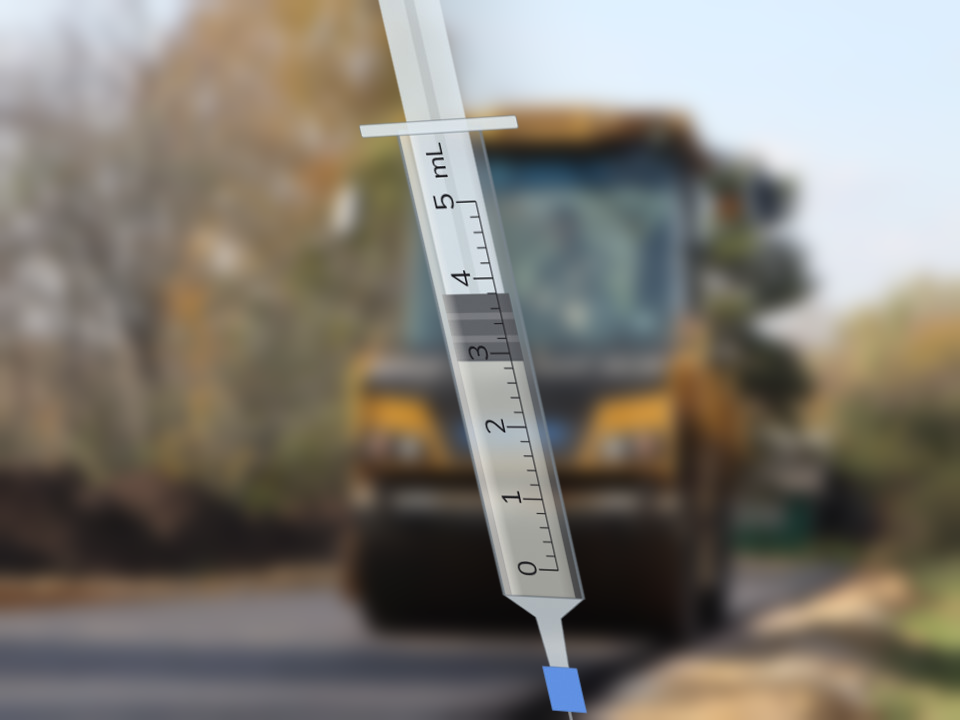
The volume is 2.9; mL
